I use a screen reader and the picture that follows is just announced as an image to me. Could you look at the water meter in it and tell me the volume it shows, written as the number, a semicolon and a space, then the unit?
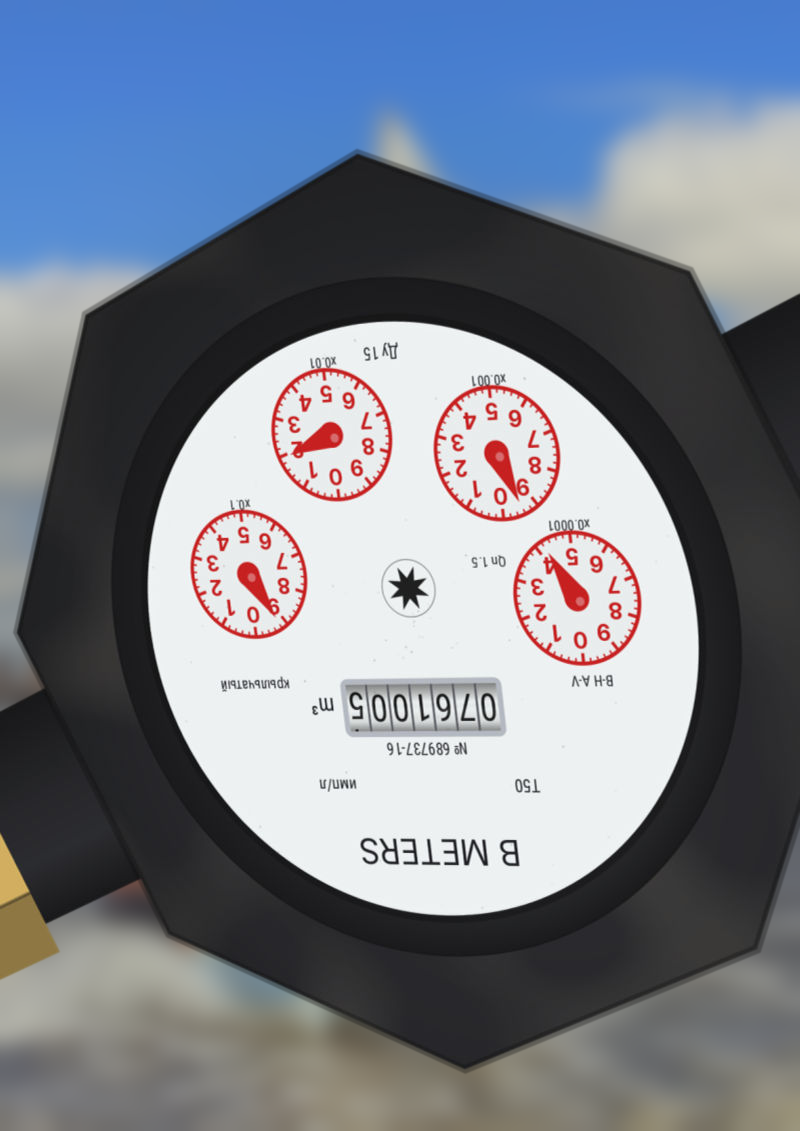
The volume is 761004.9194; m³
